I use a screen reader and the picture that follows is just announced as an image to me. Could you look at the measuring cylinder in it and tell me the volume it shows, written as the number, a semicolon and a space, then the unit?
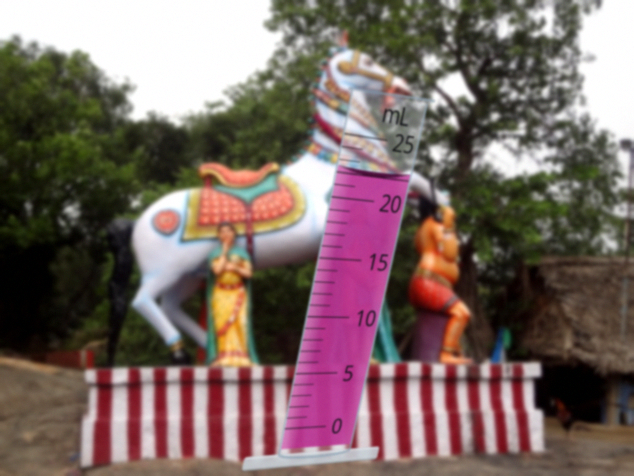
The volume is 22; mL
